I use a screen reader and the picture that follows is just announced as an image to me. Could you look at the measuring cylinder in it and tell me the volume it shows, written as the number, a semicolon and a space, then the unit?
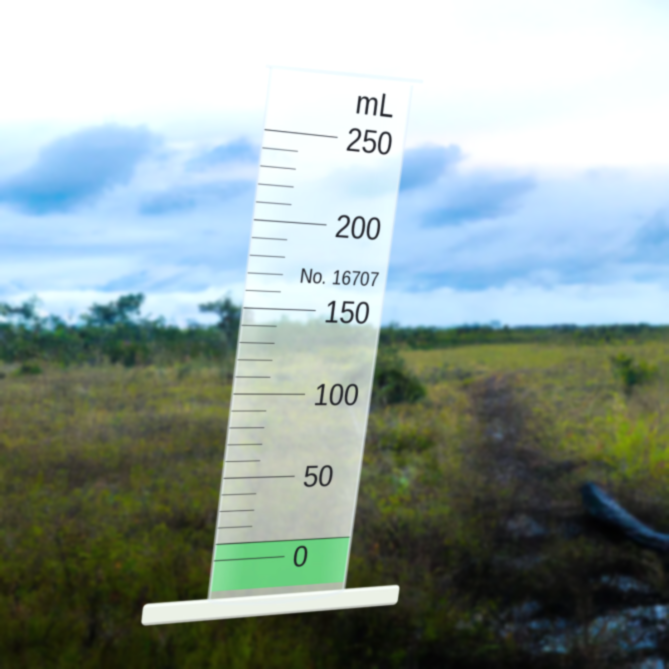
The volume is 10; mL
